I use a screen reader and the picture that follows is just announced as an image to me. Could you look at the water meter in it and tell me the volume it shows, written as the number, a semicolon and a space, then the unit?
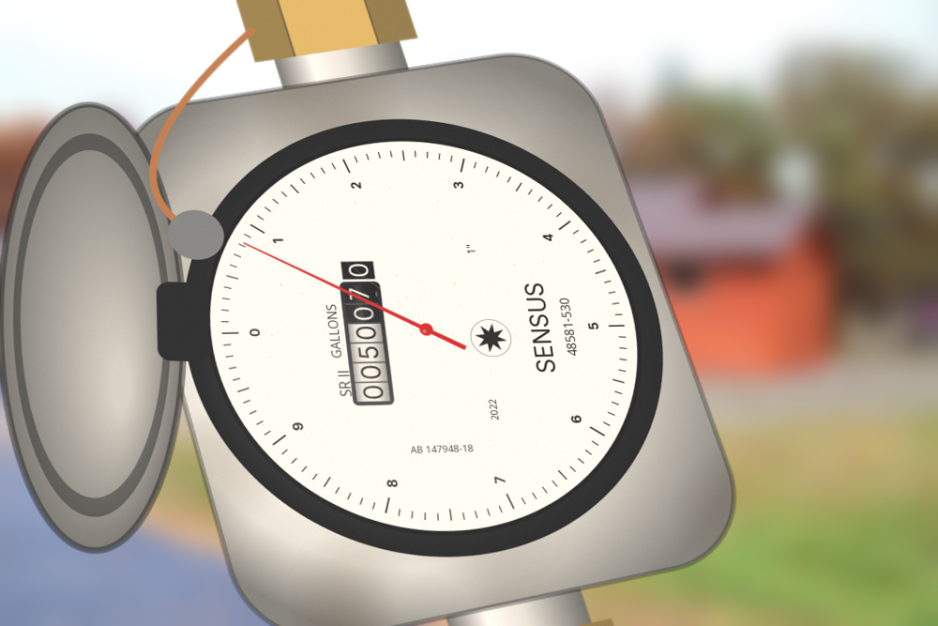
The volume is 50070.8; gal
